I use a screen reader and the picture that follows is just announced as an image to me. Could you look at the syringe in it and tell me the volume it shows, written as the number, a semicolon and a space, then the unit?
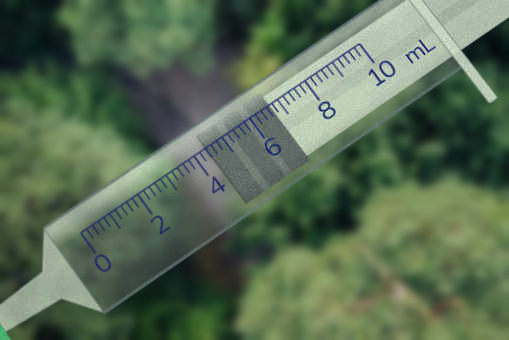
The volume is 4.4; mL
